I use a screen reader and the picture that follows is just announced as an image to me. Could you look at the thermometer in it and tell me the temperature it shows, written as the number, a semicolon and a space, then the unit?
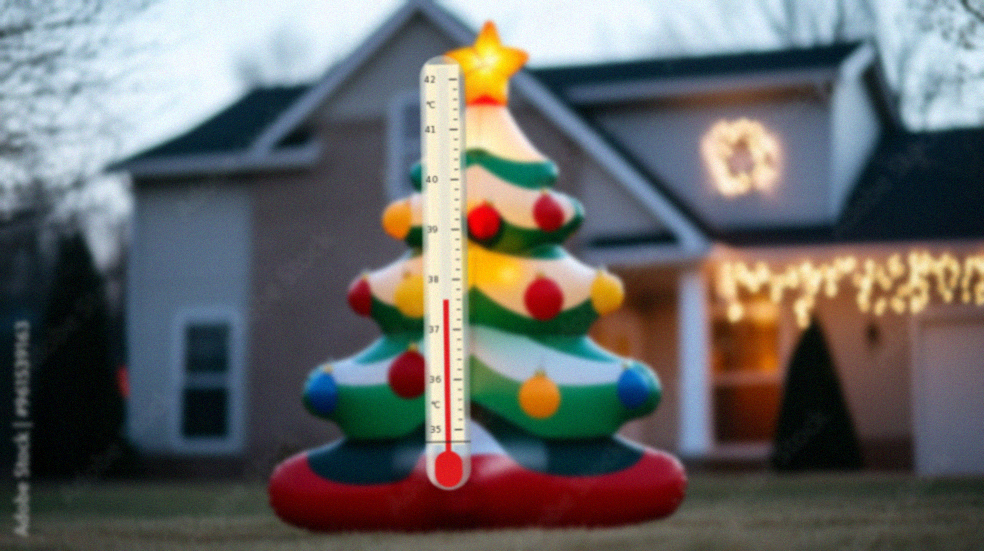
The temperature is 37.6; °C
